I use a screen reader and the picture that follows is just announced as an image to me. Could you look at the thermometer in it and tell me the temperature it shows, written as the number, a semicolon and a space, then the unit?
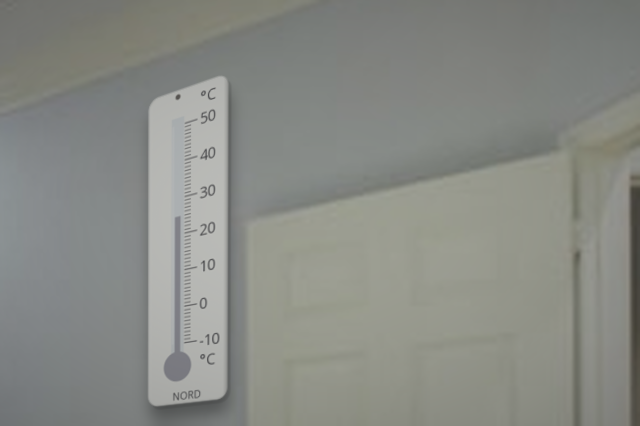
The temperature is 25; °C
